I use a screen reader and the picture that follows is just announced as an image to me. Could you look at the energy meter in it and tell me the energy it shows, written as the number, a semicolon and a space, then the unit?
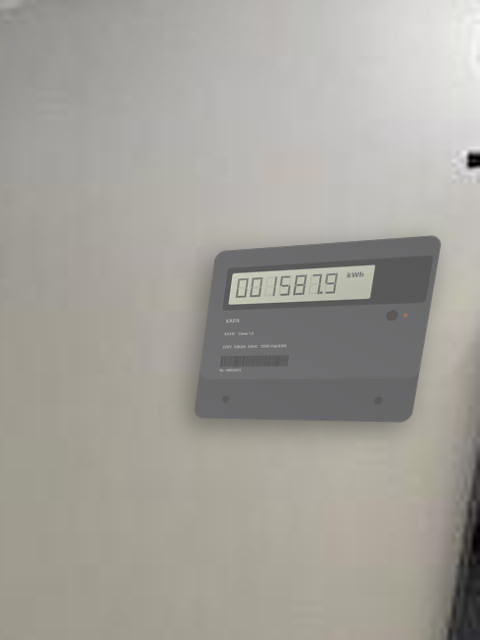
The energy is 1587.9; kWh
